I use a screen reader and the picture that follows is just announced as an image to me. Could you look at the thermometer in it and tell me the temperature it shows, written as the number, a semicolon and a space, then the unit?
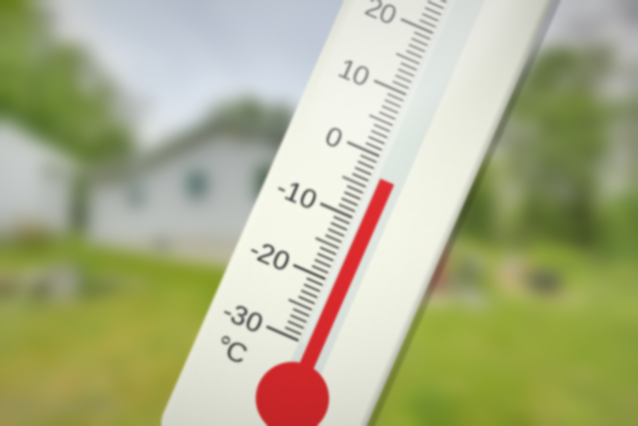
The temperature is -3; °C
